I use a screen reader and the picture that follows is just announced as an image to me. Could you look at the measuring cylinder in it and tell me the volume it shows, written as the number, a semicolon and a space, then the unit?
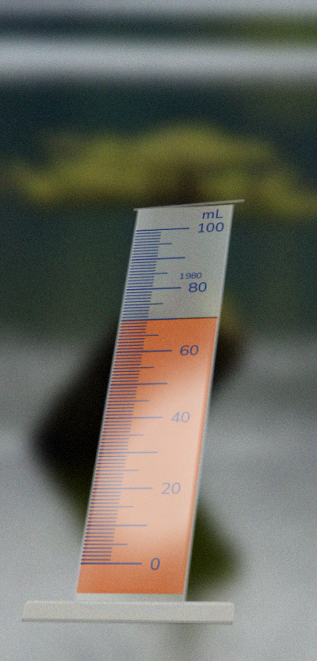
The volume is 70; mL
